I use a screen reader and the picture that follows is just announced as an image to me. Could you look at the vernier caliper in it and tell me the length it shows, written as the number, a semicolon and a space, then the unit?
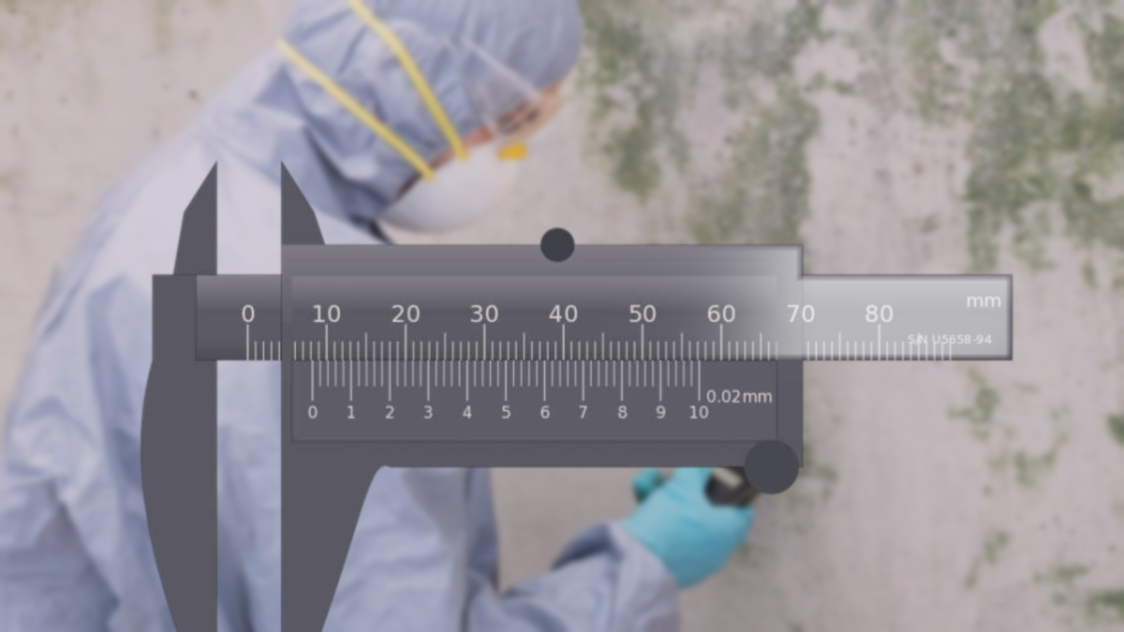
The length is 8.2; mm
